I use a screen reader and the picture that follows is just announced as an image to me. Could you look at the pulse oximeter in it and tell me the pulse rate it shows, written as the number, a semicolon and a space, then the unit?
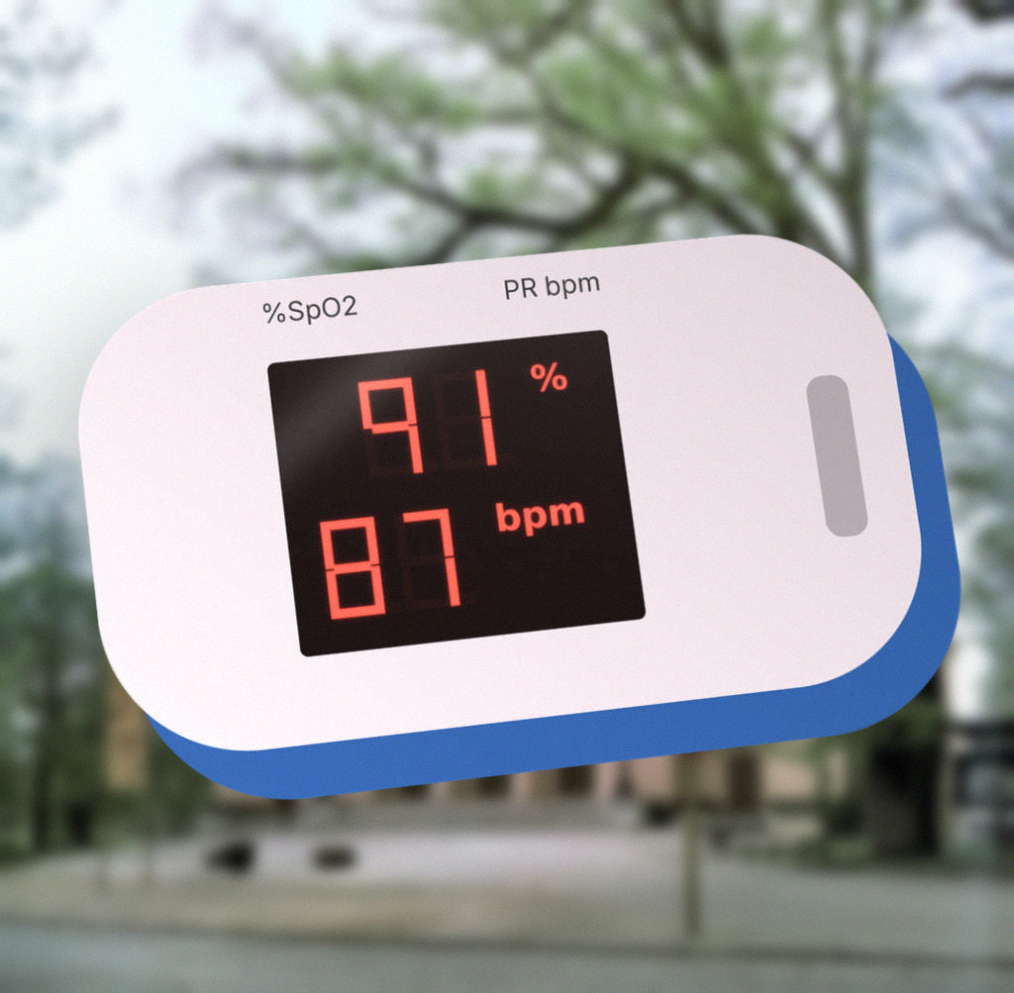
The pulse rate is 87; bpm
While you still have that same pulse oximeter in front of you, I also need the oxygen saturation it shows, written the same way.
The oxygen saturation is 91; %
